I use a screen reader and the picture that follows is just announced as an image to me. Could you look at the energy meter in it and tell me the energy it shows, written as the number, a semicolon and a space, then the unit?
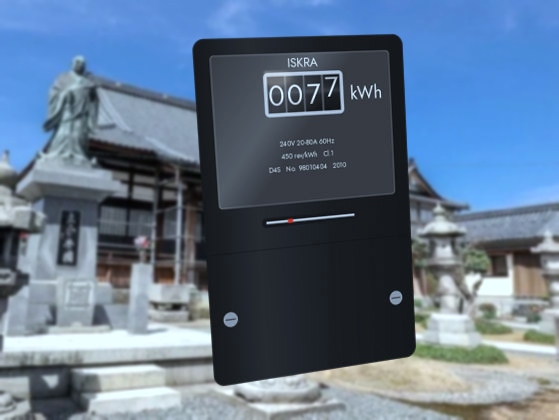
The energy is 77; kWh
